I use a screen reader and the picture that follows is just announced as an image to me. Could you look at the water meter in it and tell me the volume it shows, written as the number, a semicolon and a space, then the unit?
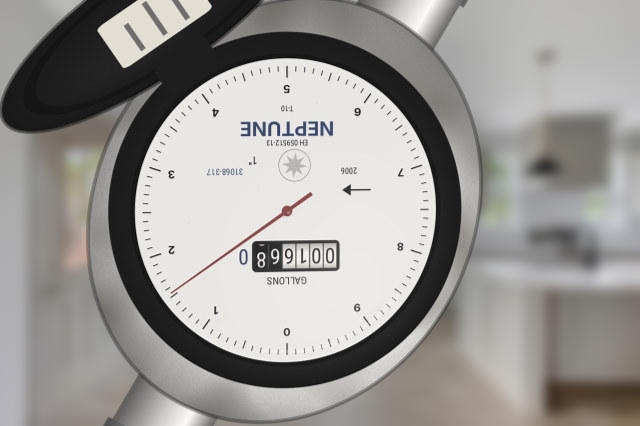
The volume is 16681.5; gal
